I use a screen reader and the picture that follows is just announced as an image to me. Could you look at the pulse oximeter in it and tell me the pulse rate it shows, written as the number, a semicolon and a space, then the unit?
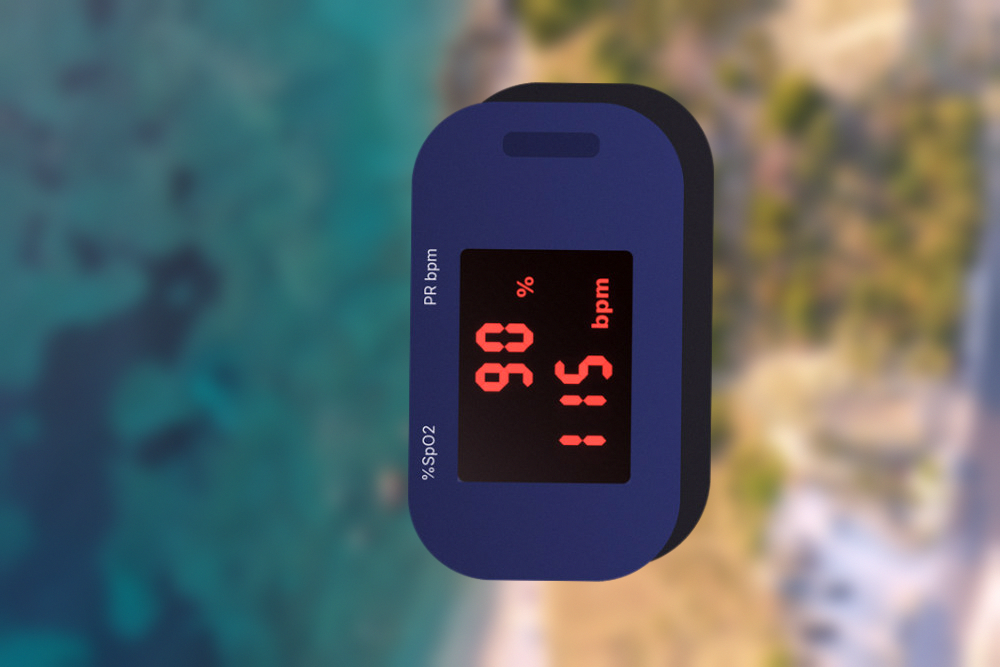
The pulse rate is 115; bpm
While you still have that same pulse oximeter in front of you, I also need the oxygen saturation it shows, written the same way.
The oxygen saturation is 90; %
